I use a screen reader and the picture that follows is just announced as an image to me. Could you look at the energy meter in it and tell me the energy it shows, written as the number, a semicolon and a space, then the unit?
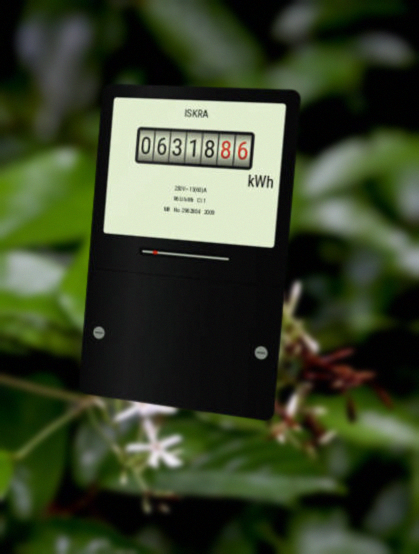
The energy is 6318.86; kWh
